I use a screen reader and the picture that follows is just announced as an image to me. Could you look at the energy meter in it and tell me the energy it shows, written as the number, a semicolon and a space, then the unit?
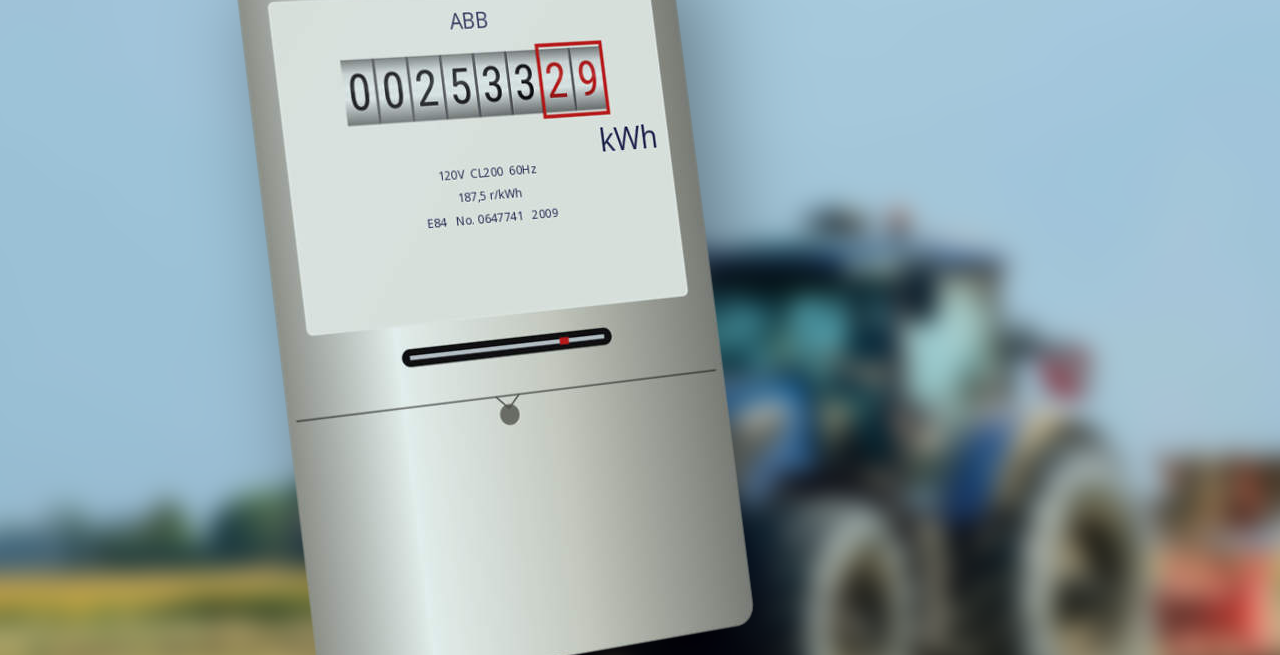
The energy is 2533.29; kWh
